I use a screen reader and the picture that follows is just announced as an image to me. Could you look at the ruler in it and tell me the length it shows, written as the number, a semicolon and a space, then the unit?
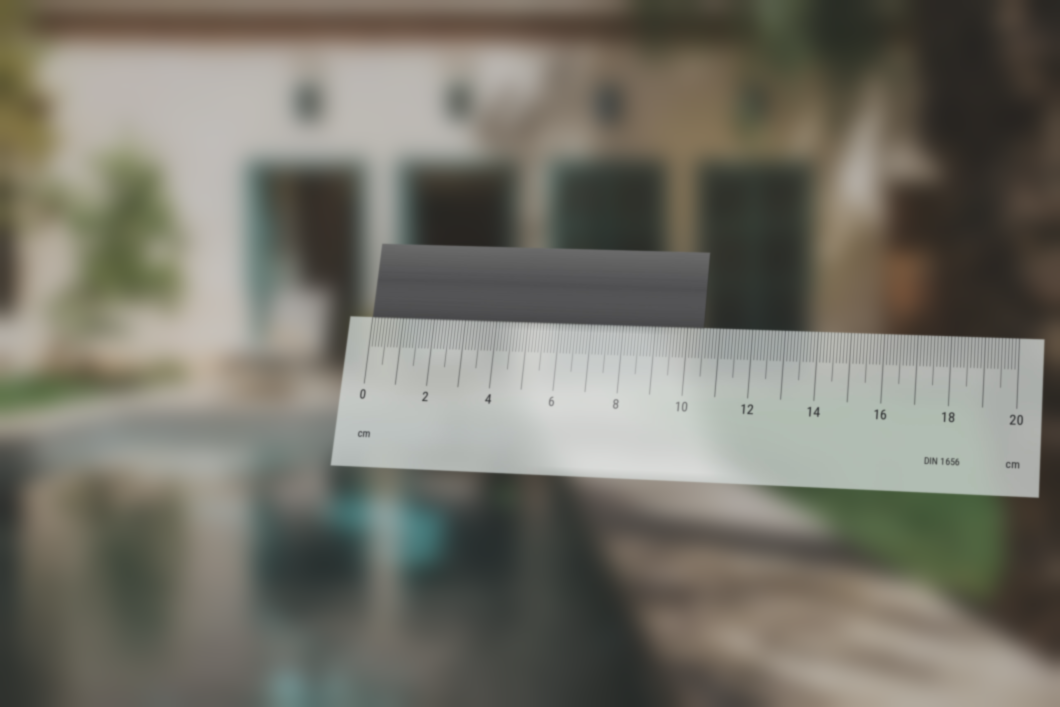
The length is 10.5; cm
